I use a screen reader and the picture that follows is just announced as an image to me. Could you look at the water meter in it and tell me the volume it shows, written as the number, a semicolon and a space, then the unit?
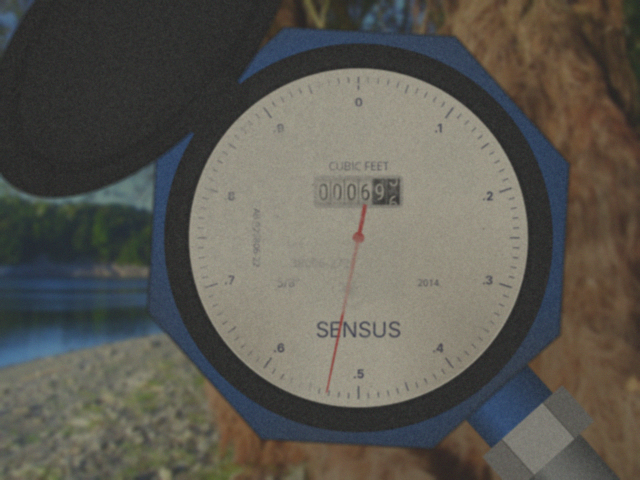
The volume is 695.53; ft³
